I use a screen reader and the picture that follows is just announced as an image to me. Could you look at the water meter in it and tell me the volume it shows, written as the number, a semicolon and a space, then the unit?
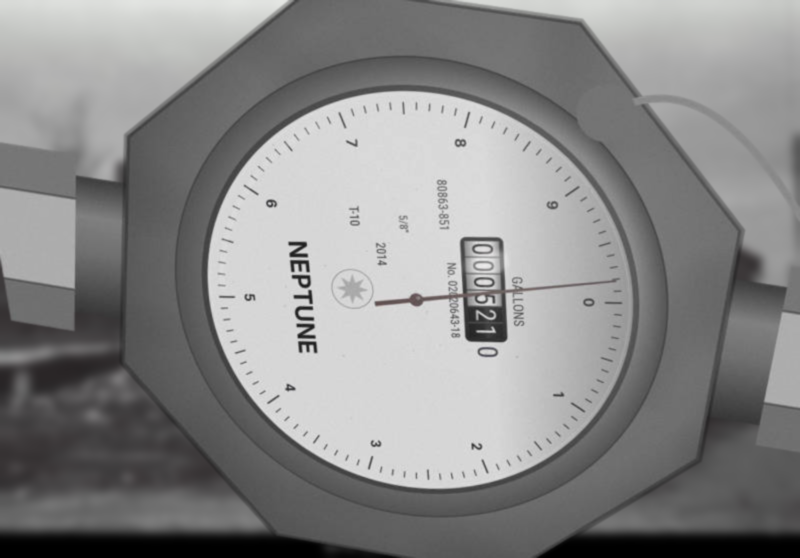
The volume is 5209.8; gal
